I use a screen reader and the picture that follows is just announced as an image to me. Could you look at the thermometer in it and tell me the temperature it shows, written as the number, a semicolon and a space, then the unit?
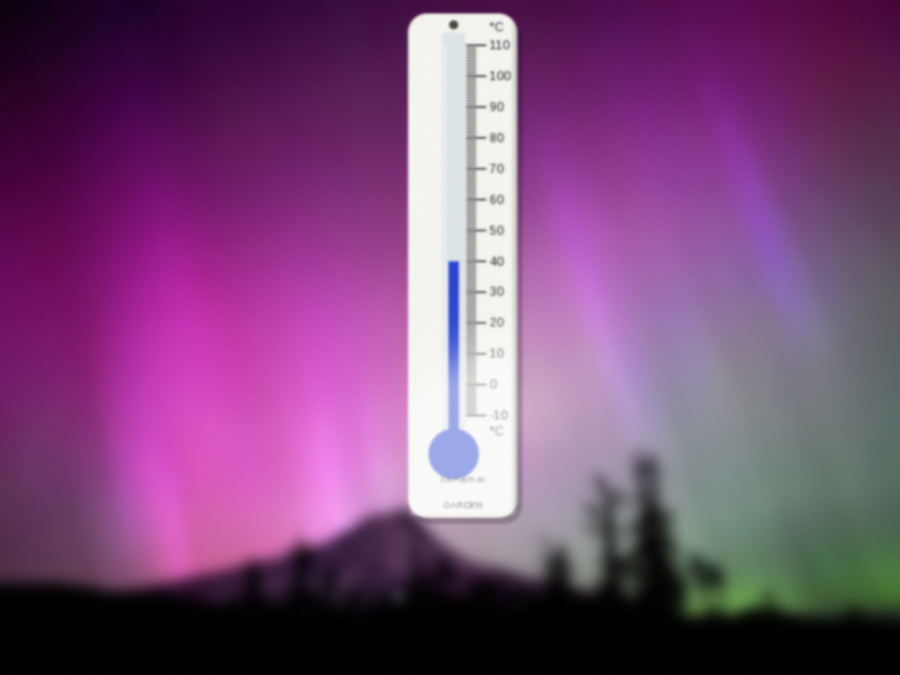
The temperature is 40; °C
